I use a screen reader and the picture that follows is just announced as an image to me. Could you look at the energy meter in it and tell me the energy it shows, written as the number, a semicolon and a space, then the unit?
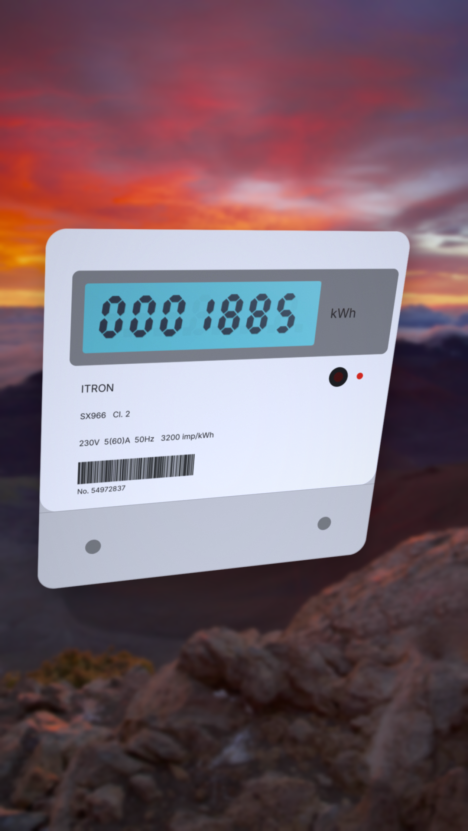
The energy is 1885; kWh
